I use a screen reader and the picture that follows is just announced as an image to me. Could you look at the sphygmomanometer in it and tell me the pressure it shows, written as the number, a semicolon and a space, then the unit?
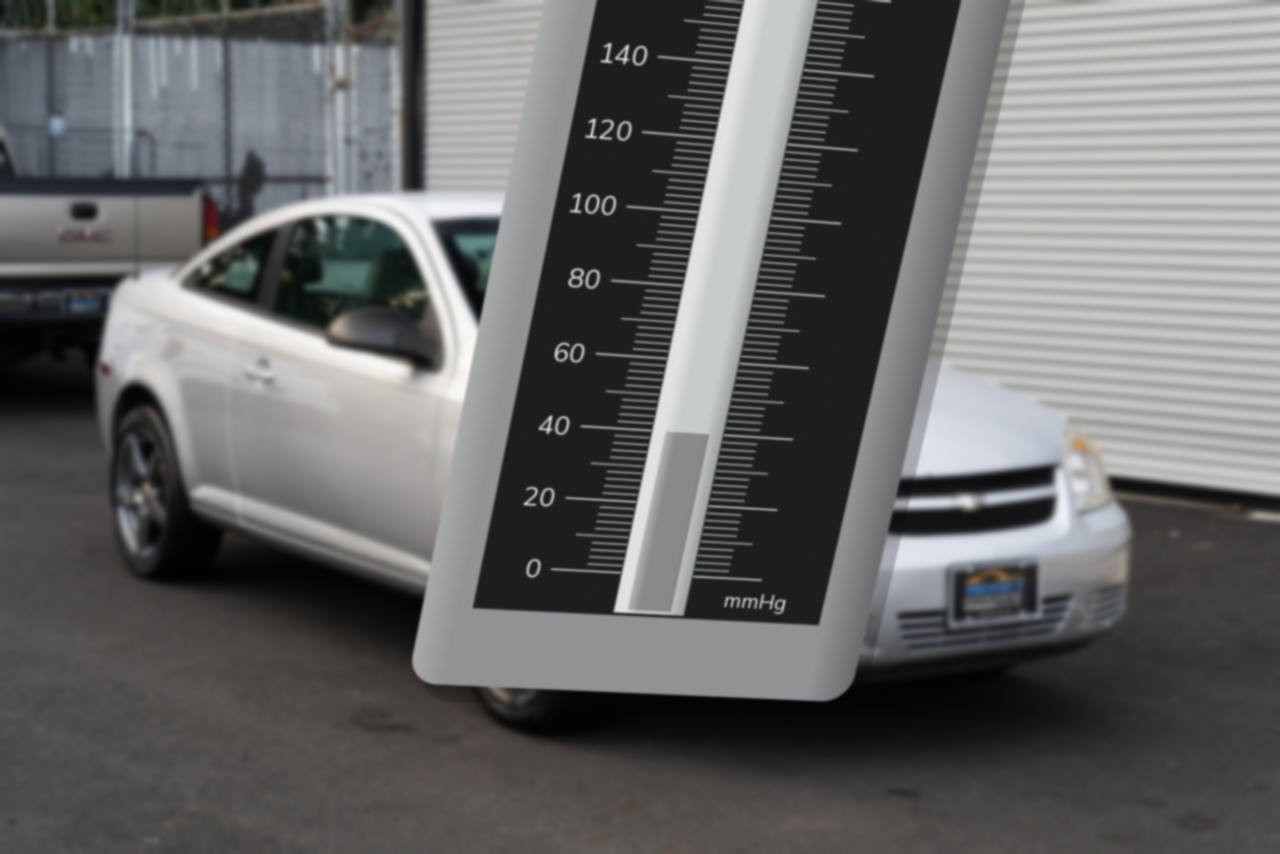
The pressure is 40; mmHg
